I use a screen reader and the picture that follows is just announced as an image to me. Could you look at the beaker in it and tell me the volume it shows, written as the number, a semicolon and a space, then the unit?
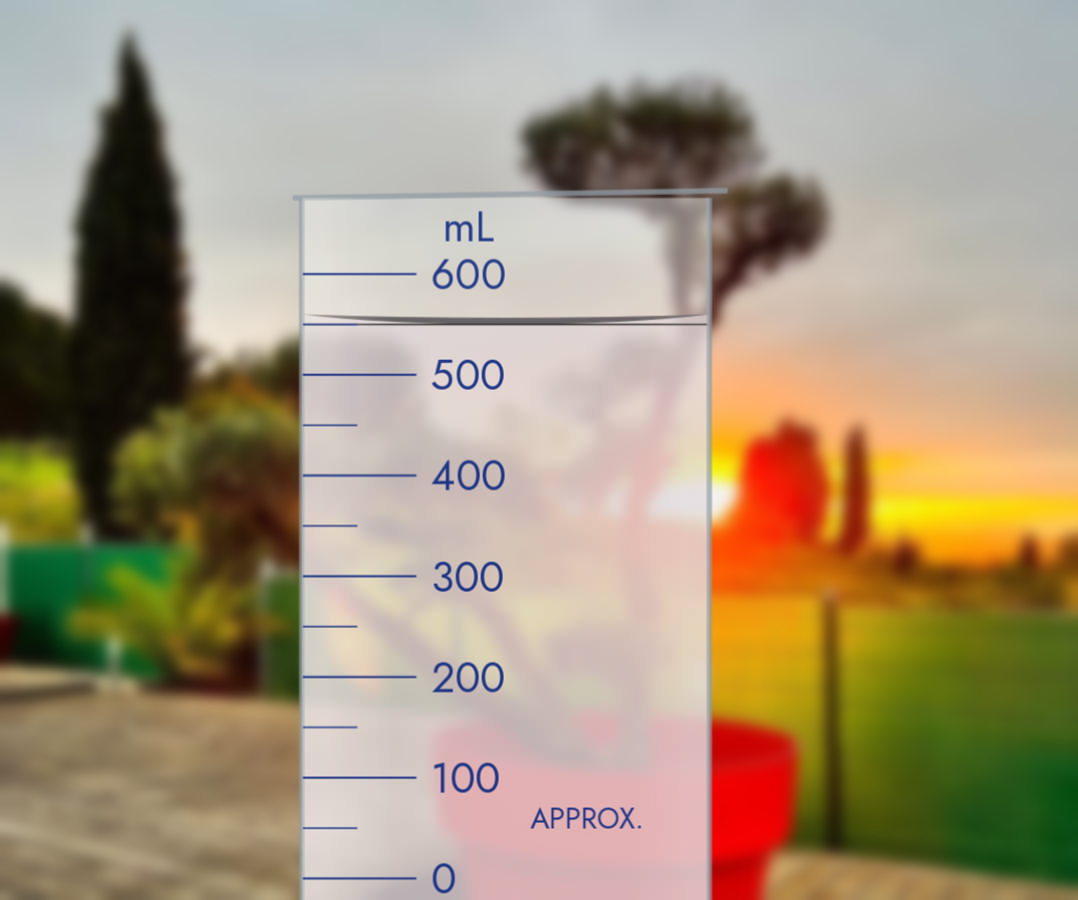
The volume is 550; mL
